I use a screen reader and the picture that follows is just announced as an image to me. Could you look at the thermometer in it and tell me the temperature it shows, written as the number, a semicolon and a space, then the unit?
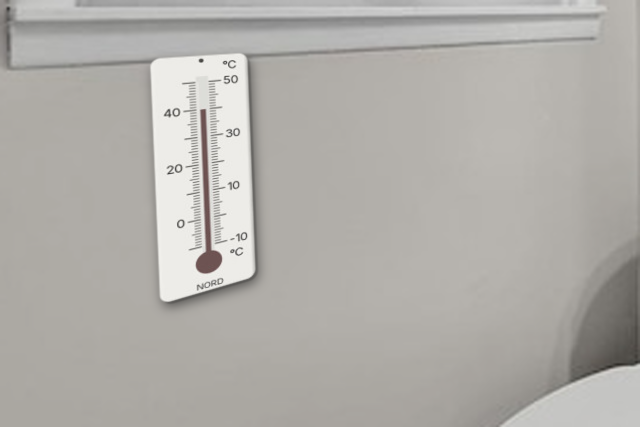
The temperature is 40; °C
